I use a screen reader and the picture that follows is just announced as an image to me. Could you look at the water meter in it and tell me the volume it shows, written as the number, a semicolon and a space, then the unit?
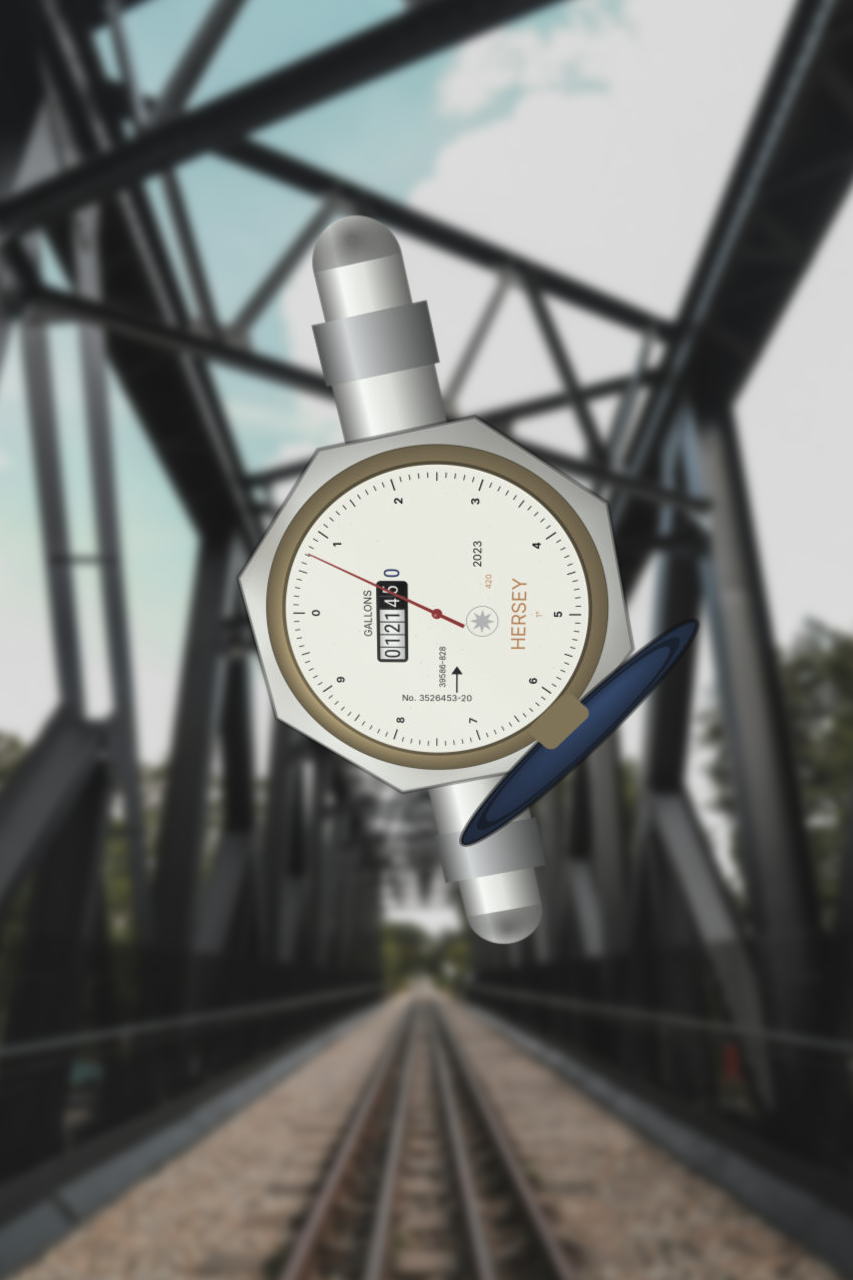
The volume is 121450.7; gal
